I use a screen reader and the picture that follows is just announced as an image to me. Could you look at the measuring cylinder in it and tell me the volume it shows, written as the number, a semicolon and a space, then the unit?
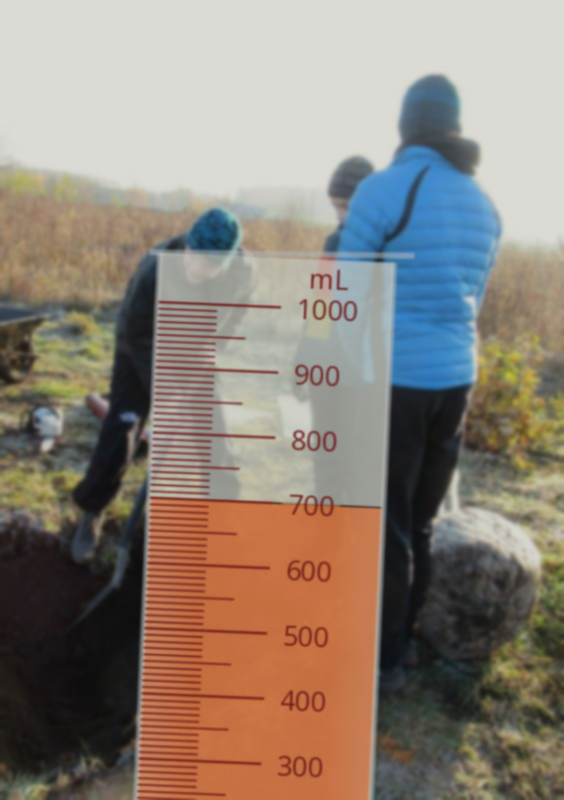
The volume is 700; mL
